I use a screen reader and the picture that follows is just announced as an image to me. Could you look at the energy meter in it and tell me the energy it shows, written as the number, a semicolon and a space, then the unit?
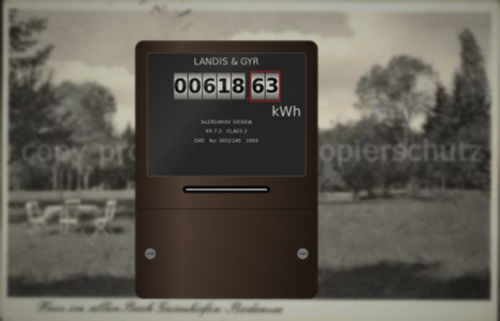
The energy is 618.63; kWh
